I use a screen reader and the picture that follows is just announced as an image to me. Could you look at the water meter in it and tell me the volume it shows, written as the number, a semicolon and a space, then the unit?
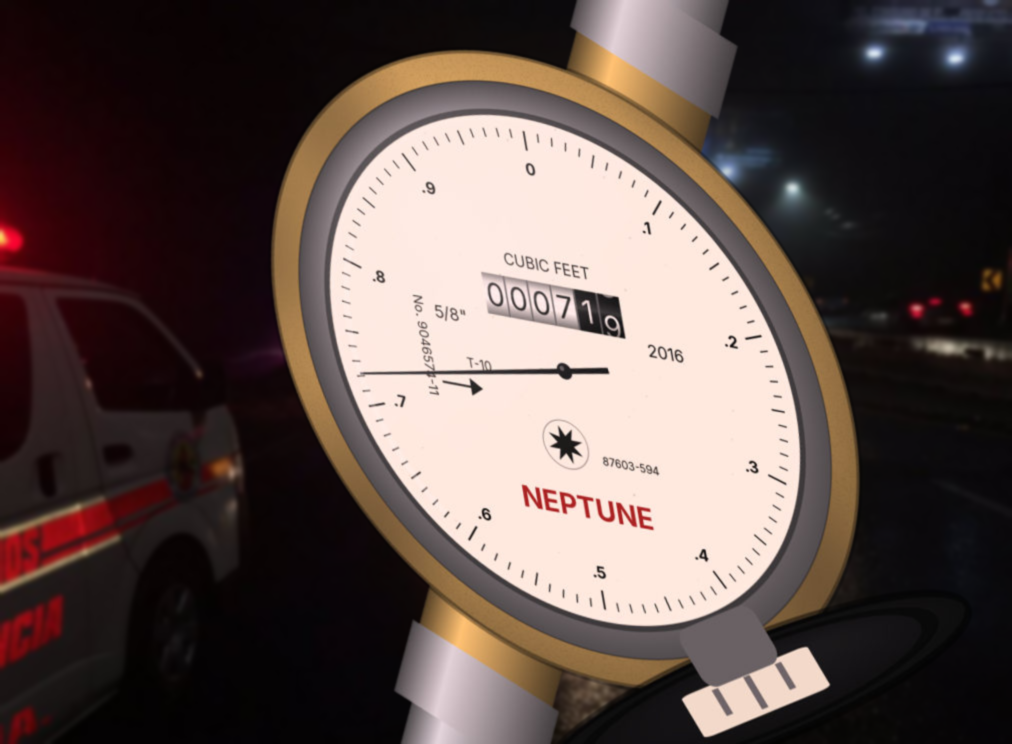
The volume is 718.72; ft³
